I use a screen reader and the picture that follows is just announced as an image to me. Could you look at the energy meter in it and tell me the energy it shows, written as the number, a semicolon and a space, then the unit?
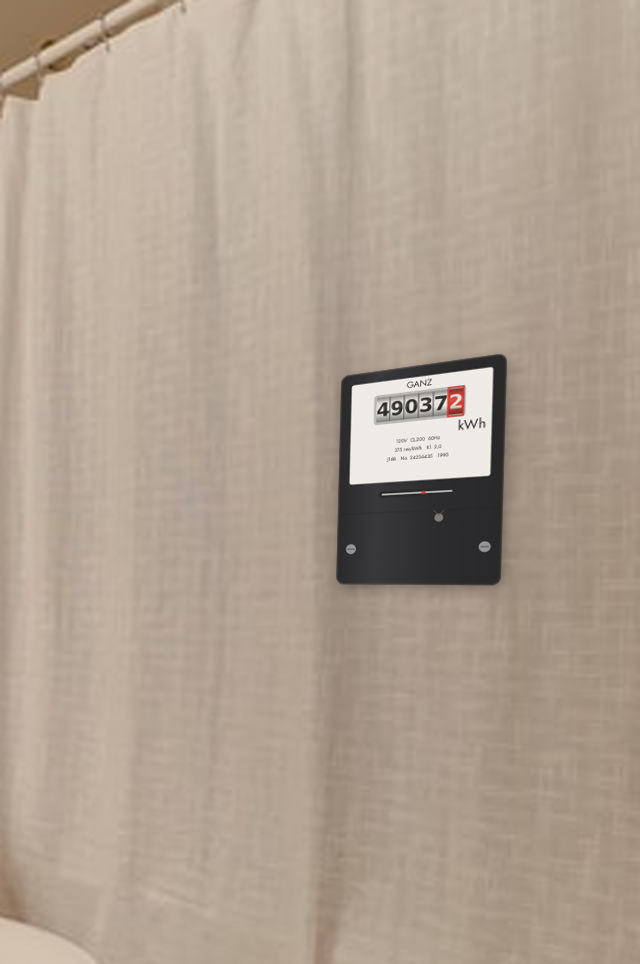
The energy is 49037.2; kWh
